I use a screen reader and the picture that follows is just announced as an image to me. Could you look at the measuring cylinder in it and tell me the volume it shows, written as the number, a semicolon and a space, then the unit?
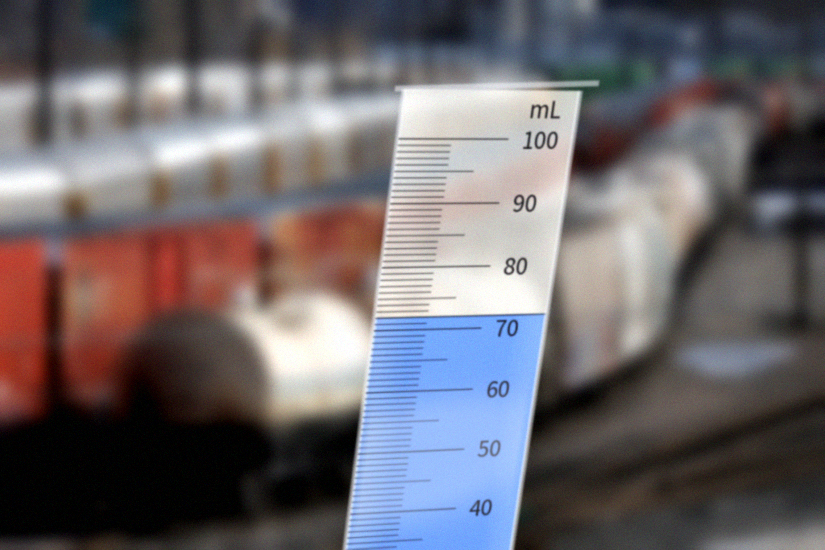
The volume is 72; mL
